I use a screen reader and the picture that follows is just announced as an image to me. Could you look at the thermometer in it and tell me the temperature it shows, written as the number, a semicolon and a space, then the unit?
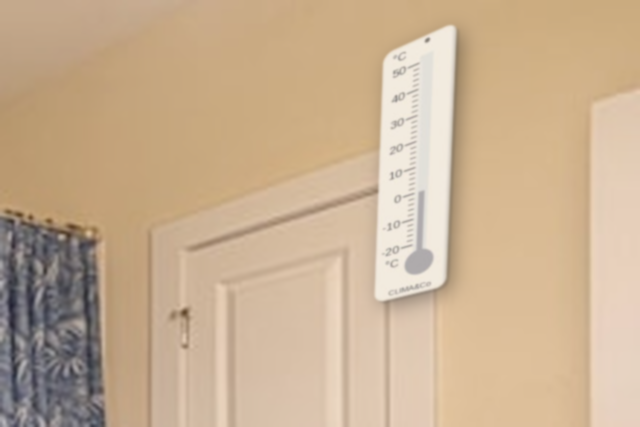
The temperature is 0; °C
